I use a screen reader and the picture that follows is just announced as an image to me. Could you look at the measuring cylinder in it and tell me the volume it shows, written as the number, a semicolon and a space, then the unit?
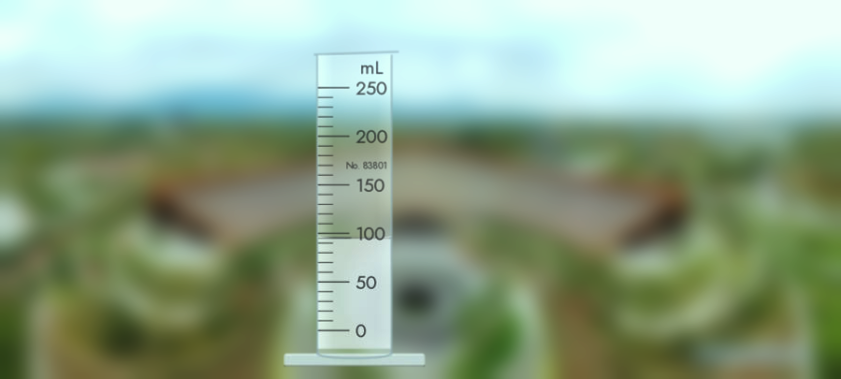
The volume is 95; mL
